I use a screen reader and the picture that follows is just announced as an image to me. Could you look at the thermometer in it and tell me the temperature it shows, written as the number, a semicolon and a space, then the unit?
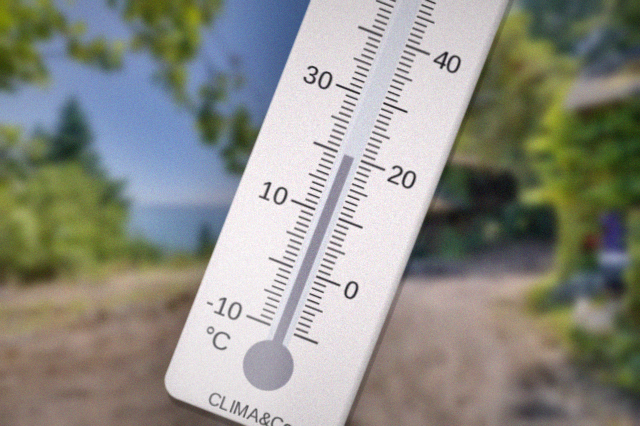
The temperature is 20; °C
